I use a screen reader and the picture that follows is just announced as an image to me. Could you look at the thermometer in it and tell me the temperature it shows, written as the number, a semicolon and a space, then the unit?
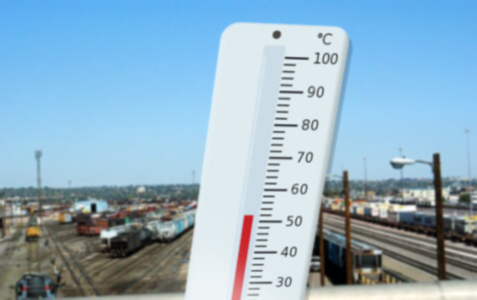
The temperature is 52; °C
